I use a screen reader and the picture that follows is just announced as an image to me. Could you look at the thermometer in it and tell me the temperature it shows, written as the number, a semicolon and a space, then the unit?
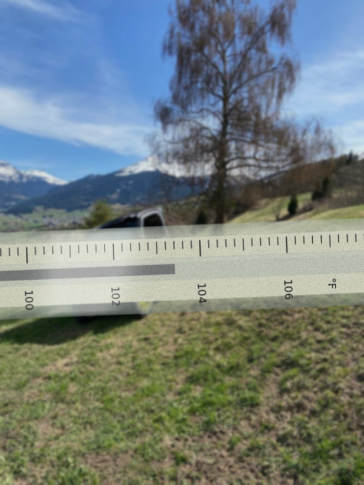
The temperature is 103.4; °F
